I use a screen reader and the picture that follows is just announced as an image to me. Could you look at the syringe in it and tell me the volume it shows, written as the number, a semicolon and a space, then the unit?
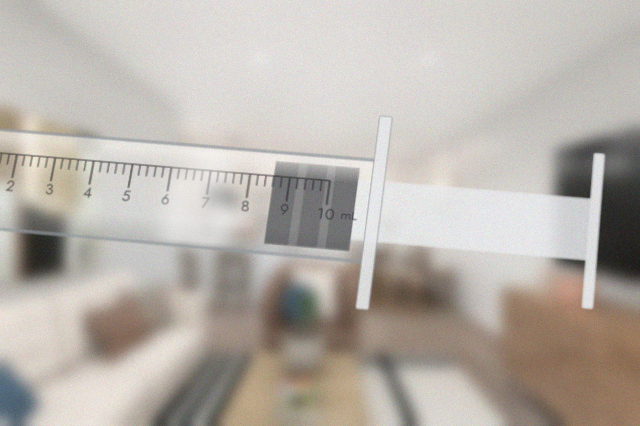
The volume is 8.6; mL
